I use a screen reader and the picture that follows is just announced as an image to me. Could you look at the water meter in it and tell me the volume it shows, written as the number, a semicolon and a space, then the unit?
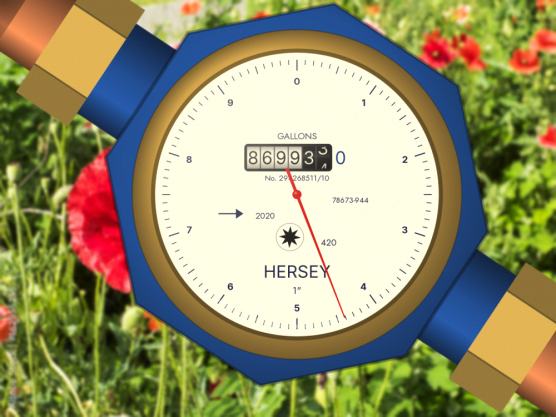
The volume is 8699334.4; gal
